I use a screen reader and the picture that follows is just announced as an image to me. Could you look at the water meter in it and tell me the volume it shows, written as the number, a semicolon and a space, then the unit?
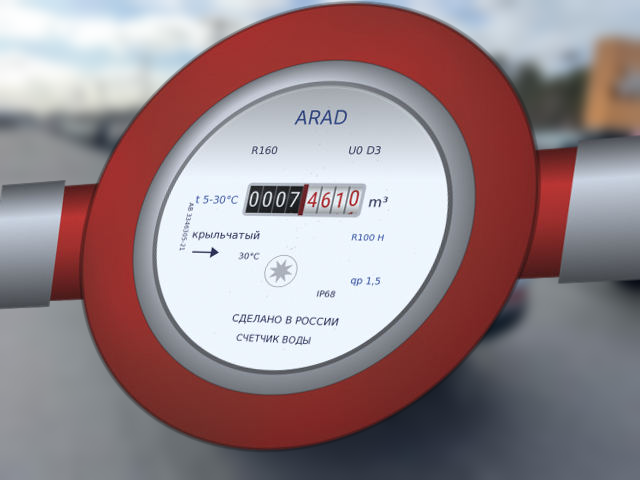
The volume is 7.4610; m³
